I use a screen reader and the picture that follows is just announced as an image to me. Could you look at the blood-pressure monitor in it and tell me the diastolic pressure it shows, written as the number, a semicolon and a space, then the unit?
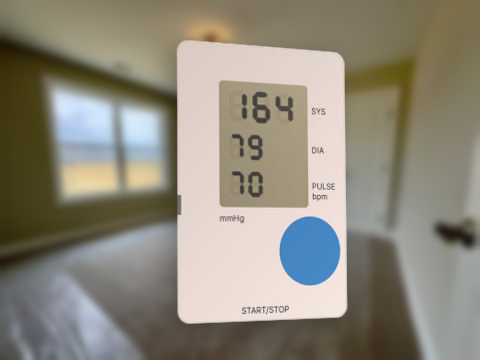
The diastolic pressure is 79; mmHg
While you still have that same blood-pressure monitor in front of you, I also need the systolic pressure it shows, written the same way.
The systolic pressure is 164; mmHg
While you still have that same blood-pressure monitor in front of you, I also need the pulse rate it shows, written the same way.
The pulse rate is 70; bpm
